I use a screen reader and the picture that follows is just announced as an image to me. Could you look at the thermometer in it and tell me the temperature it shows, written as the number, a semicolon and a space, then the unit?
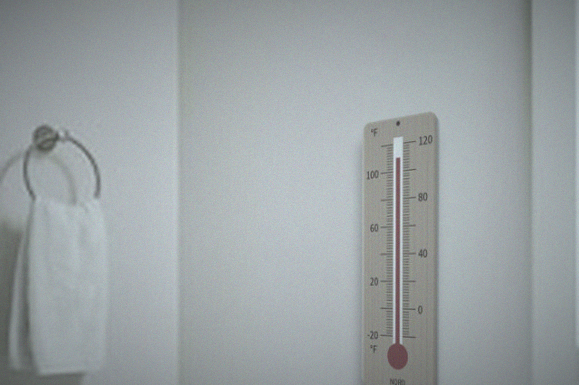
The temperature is 110; °F
